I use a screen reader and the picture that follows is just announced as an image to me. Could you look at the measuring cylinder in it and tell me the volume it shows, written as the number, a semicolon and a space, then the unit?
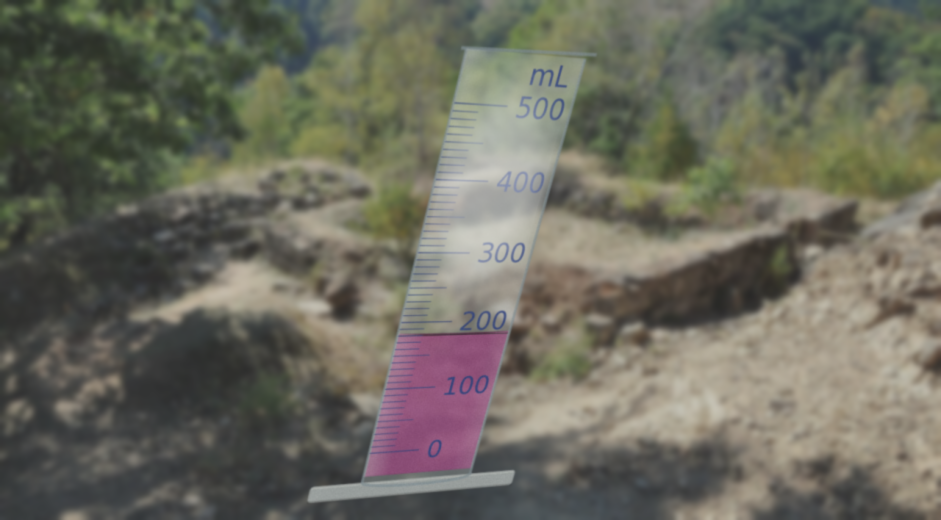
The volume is 180; mL
